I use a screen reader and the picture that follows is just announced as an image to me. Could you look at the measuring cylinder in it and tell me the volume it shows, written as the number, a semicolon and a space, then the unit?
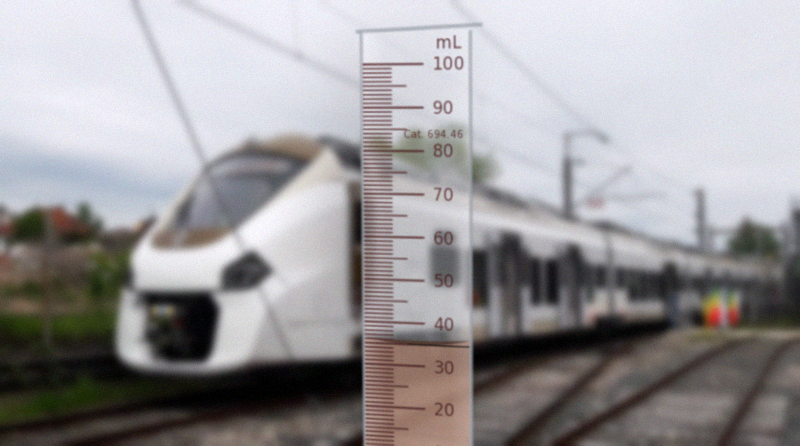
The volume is 35; mL
